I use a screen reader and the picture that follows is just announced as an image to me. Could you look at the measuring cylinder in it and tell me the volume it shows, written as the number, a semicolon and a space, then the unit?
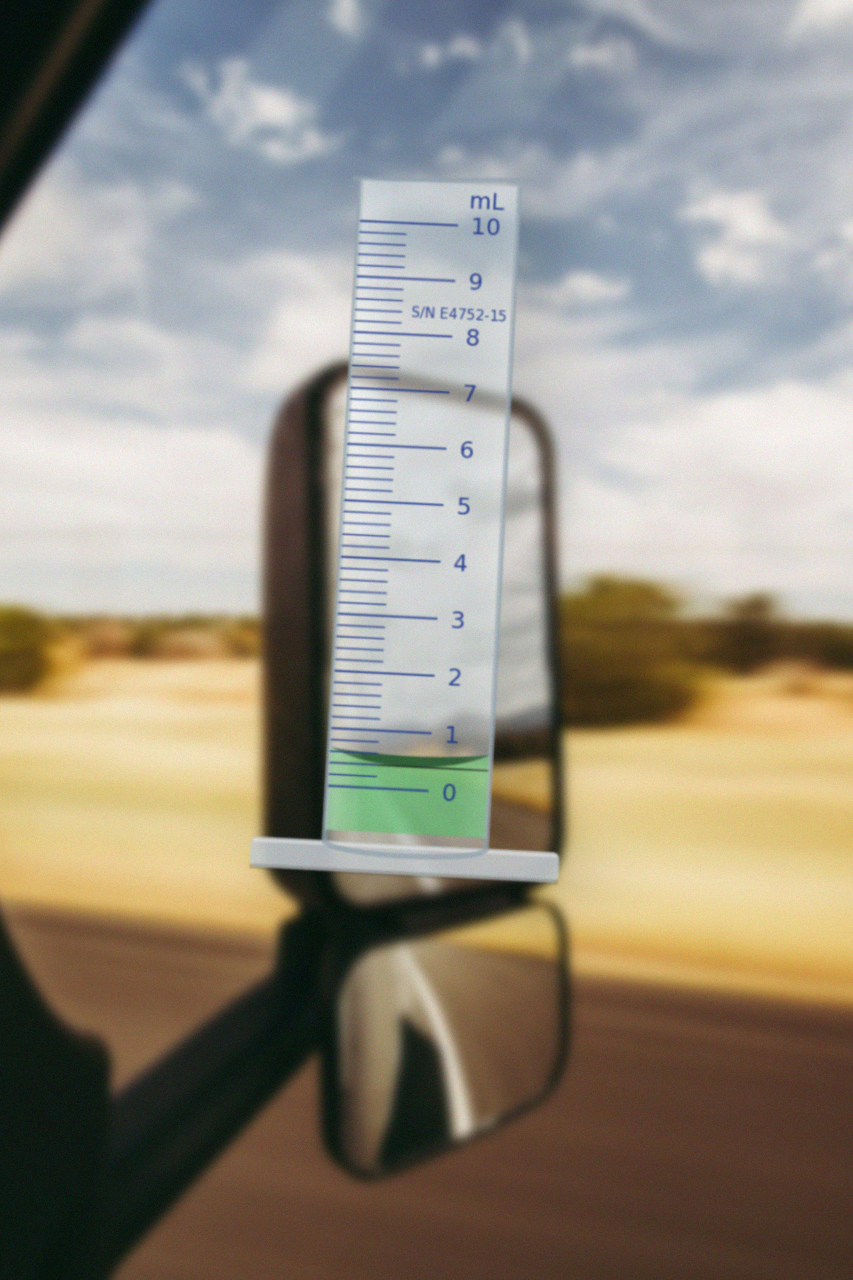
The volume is 0.4; mL
